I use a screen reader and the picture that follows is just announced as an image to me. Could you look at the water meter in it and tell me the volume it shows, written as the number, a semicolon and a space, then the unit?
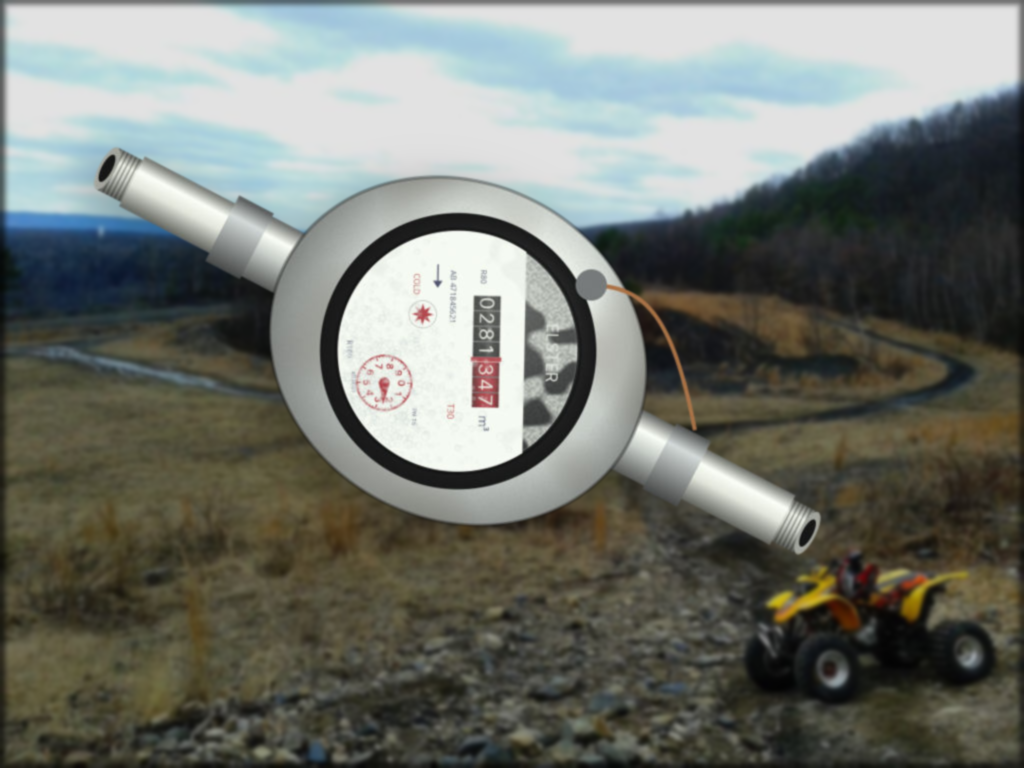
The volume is 281.3472; m³
